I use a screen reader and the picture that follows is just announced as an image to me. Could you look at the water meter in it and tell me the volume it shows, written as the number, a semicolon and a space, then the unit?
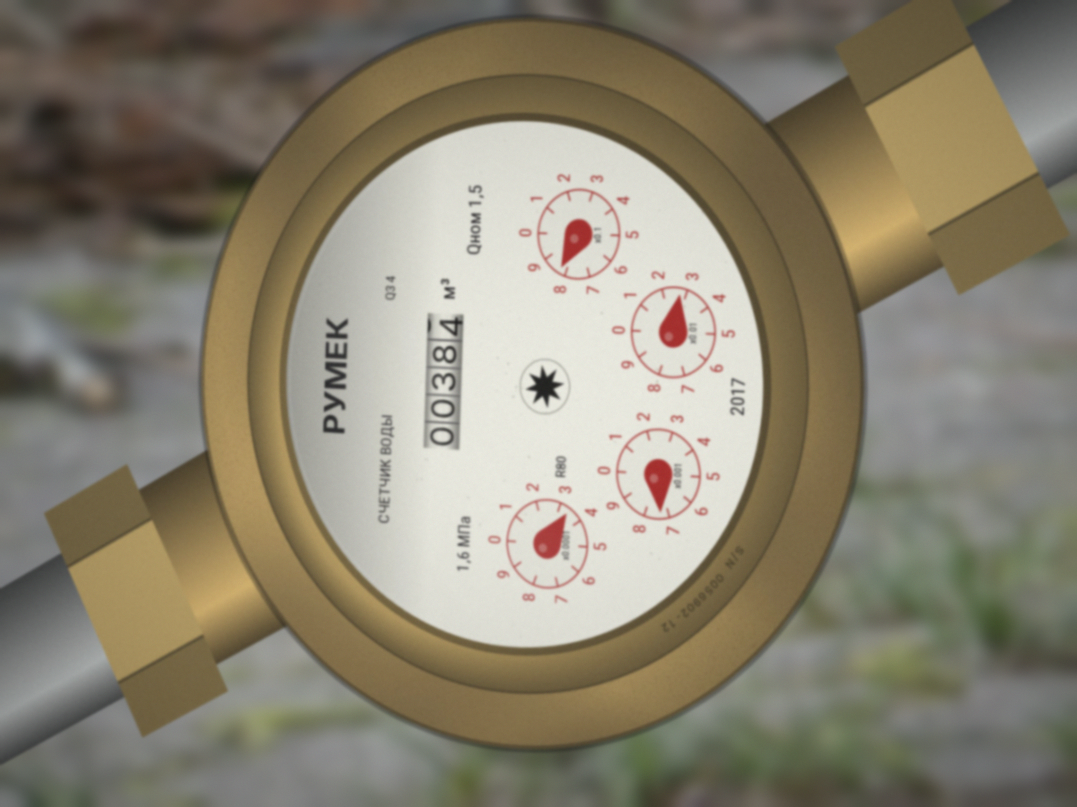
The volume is 383.8273; m³
